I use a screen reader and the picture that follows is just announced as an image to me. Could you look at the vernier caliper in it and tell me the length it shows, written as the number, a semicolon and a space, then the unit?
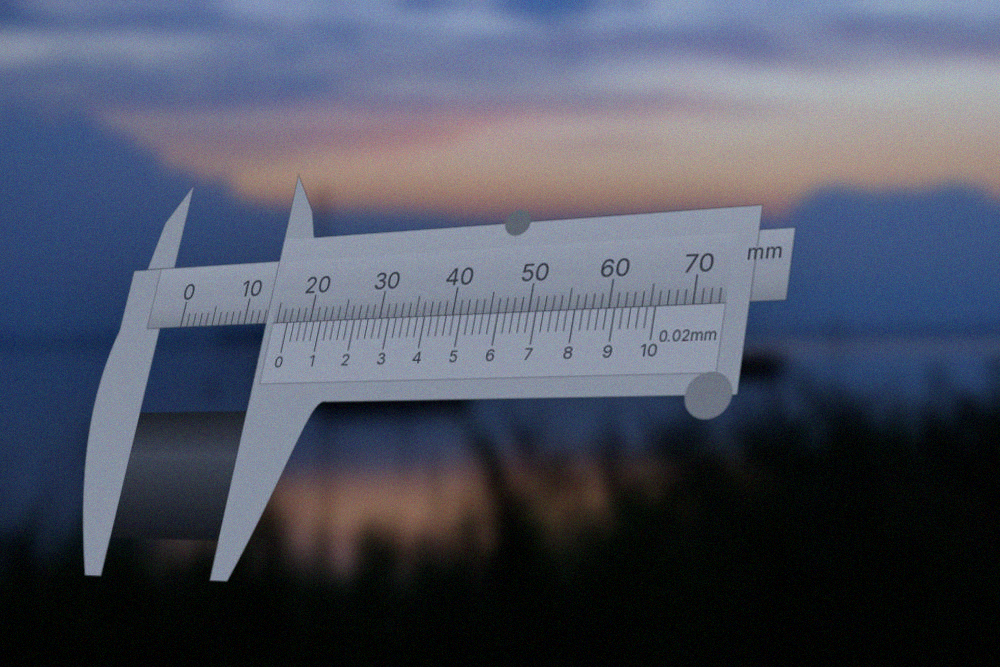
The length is 16.6; mm
